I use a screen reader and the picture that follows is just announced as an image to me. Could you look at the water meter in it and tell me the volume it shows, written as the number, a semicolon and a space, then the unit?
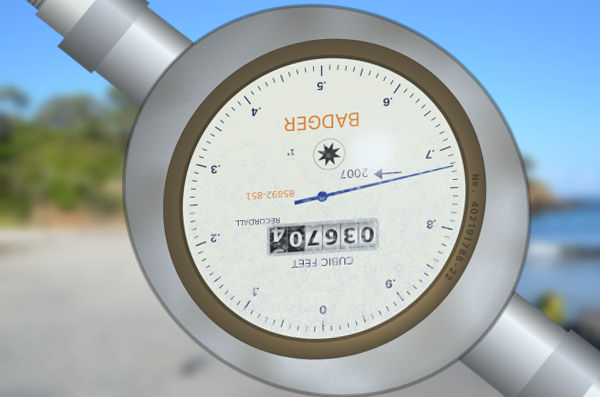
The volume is 36703.72; ft³
